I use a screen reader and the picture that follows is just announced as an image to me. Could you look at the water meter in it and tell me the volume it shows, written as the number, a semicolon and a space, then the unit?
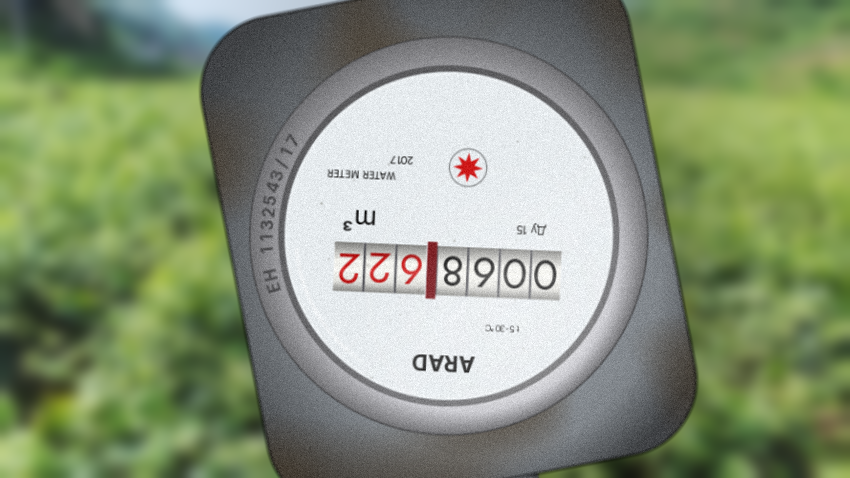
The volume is 68.622; m³
